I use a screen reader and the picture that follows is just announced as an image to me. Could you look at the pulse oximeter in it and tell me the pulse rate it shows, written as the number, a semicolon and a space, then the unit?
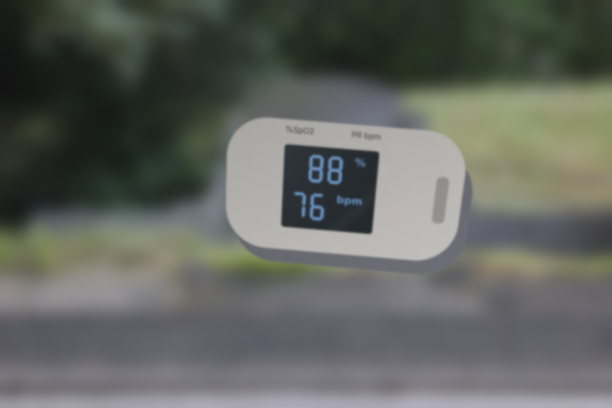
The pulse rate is 76; bpm
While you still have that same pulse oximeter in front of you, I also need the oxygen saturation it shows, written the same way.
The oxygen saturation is 88; %
